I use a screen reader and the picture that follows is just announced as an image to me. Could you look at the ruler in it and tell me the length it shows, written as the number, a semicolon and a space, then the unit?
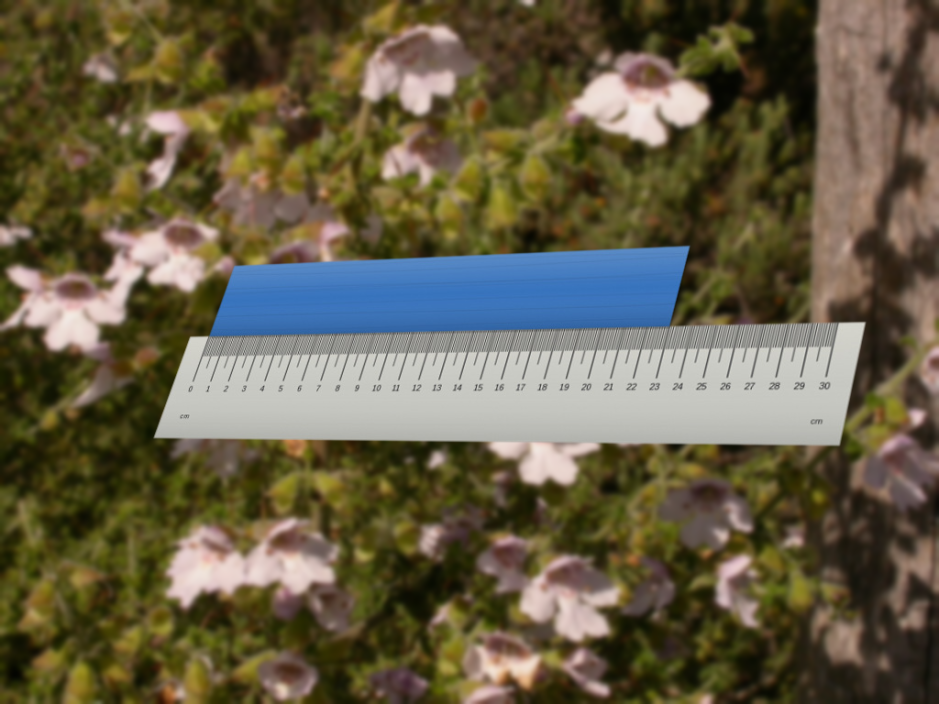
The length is 23; cm
